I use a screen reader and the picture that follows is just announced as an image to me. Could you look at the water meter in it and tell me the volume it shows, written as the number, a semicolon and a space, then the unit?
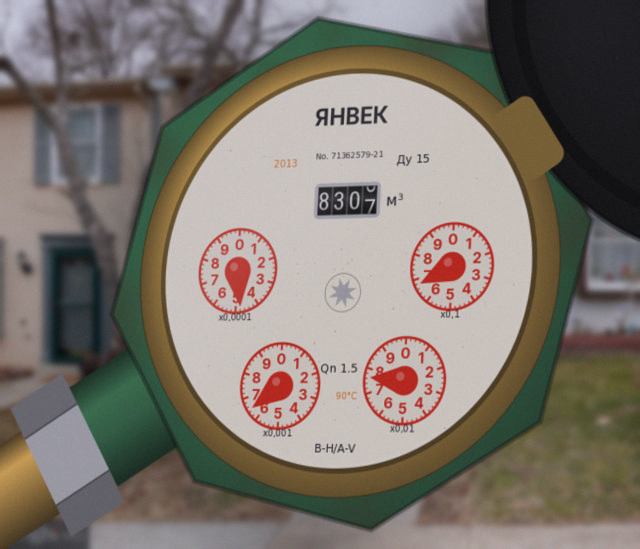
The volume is 8306.6764; m³
